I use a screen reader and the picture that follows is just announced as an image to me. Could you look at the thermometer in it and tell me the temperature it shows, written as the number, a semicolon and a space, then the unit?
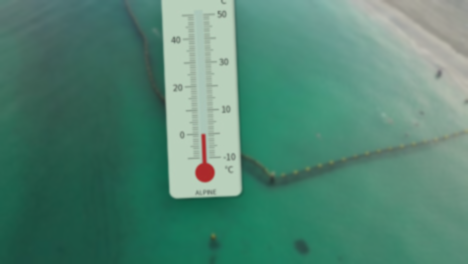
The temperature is 0; °C
